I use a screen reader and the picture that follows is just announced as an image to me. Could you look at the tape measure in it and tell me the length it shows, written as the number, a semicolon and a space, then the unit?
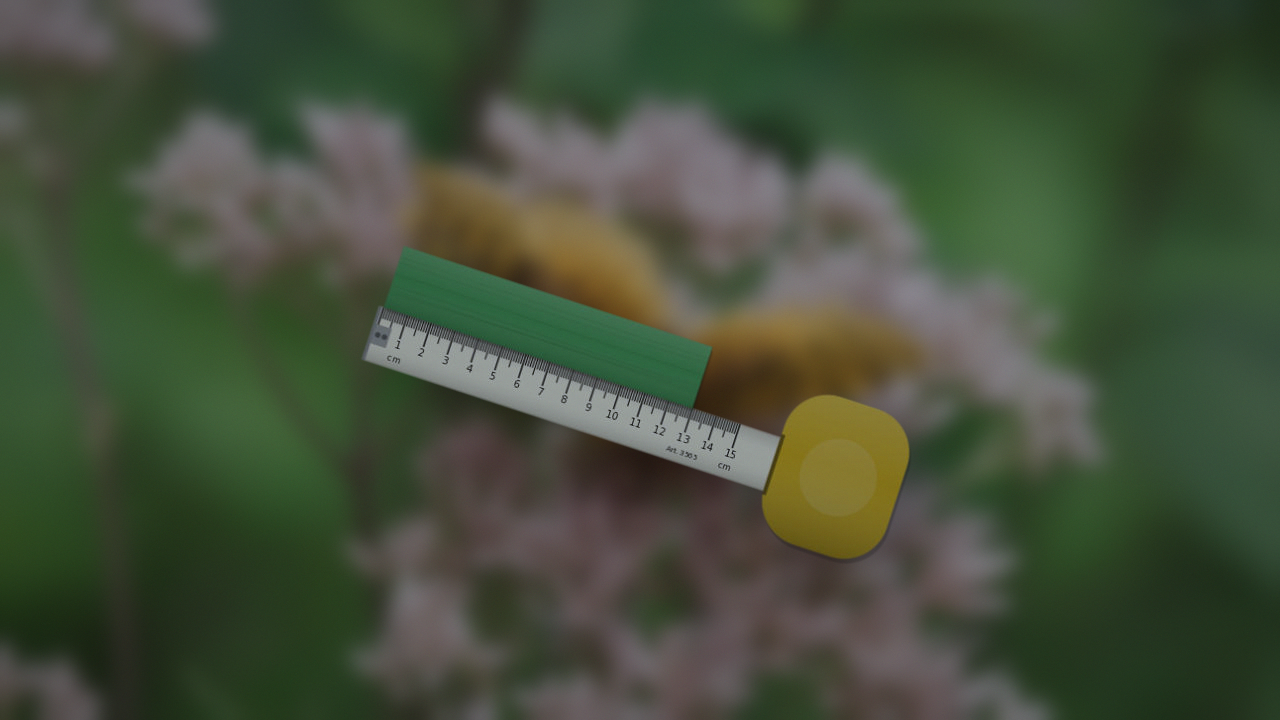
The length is 13; cm
